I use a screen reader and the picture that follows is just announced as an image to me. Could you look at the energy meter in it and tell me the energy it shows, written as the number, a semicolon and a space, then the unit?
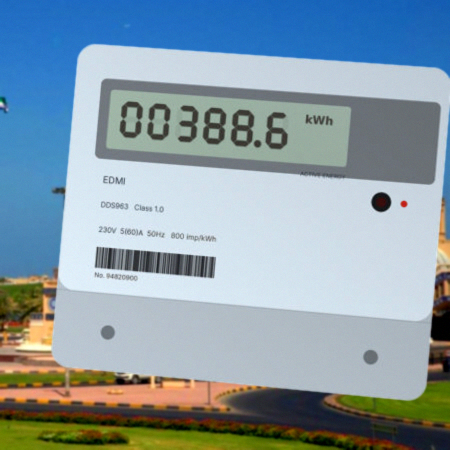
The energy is 388.6; kWh
